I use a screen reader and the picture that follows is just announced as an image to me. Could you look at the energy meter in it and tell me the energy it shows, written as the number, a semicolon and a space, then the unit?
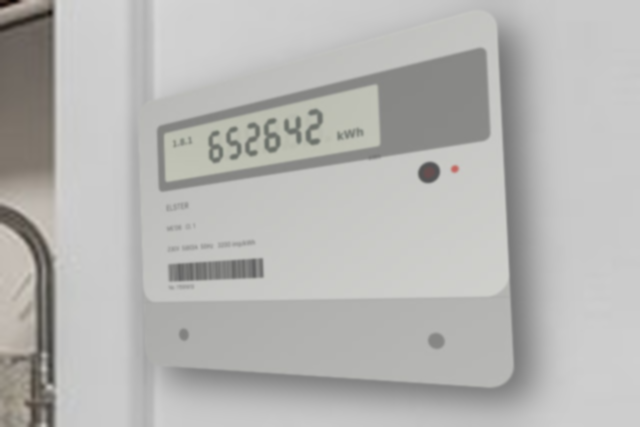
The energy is 652642; kWh
